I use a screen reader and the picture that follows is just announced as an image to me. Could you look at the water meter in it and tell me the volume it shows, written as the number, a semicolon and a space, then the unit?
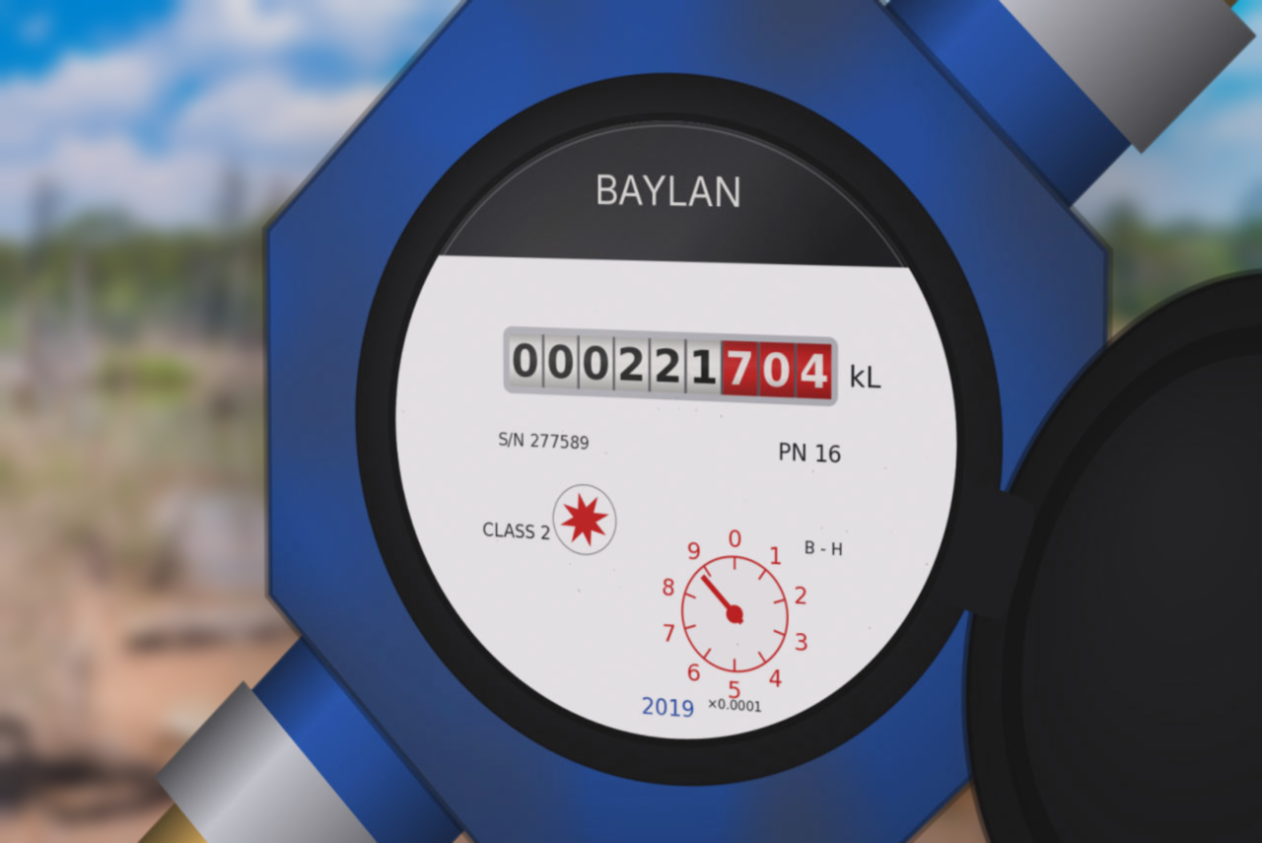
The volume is 221.7048; kL
